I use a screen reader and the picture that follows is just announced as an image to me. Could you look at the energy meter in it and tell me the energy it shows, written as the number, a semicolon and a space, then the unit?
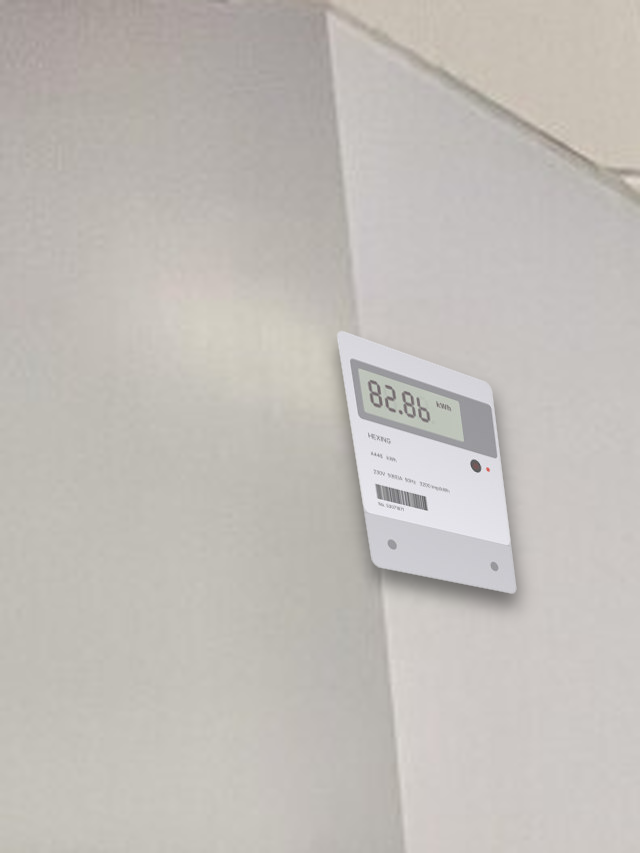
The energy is 82.86; kWh
